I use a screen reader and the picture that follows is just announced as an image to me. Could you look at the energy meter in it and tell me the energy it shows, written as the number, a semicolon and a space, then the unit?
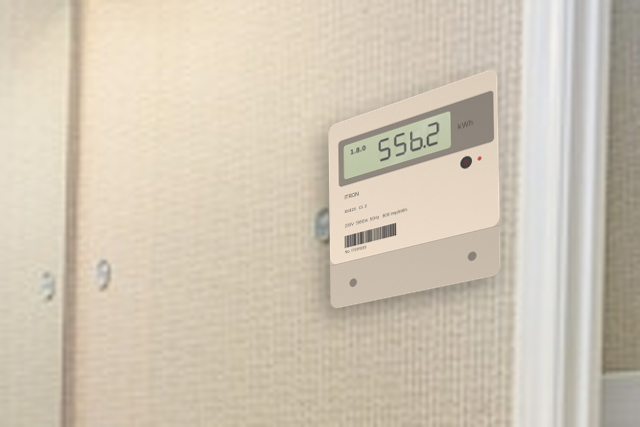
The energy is 556.2; kWh
